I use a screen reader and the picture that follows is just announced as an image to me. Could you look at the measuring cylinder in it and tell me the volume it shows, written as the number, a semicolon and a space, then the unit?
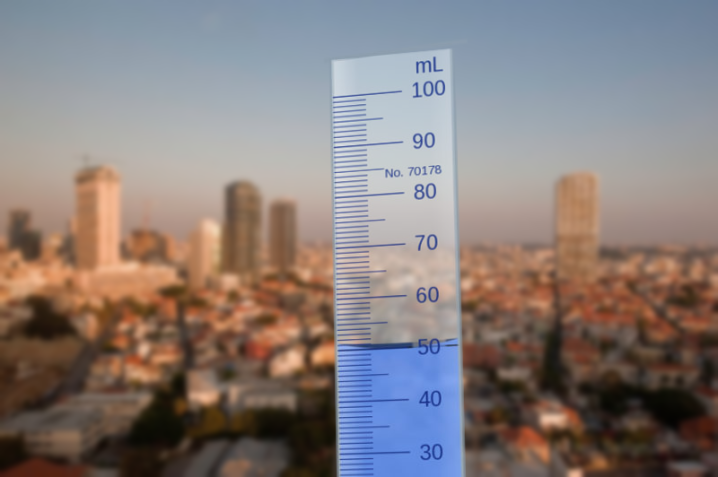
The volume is 50; mL
